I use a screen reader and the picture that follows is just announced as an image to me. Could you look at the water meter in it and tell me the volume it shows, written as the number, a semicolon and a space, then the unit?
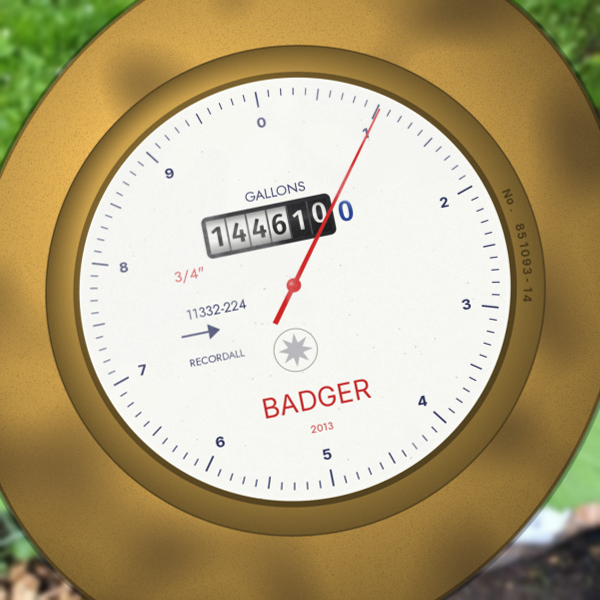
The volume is 1446101.0; gal
